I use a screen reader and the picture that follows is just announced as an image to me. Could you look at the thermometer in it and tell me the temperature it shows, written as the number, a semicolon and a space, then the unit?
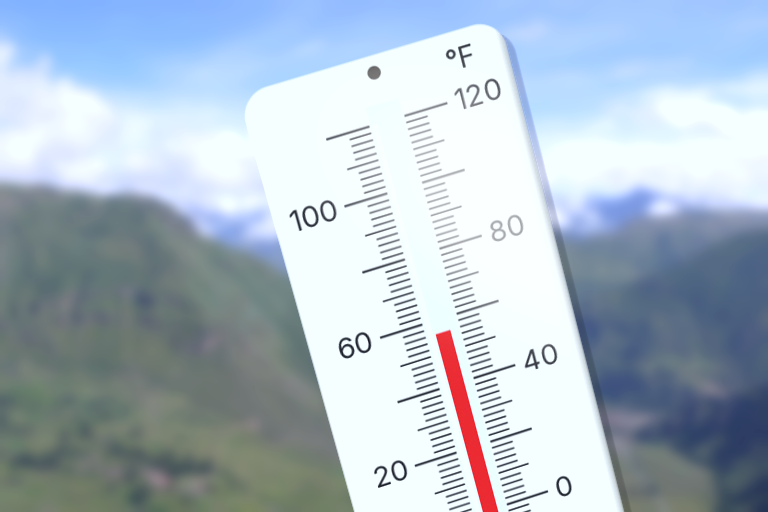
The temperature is 56; °F
